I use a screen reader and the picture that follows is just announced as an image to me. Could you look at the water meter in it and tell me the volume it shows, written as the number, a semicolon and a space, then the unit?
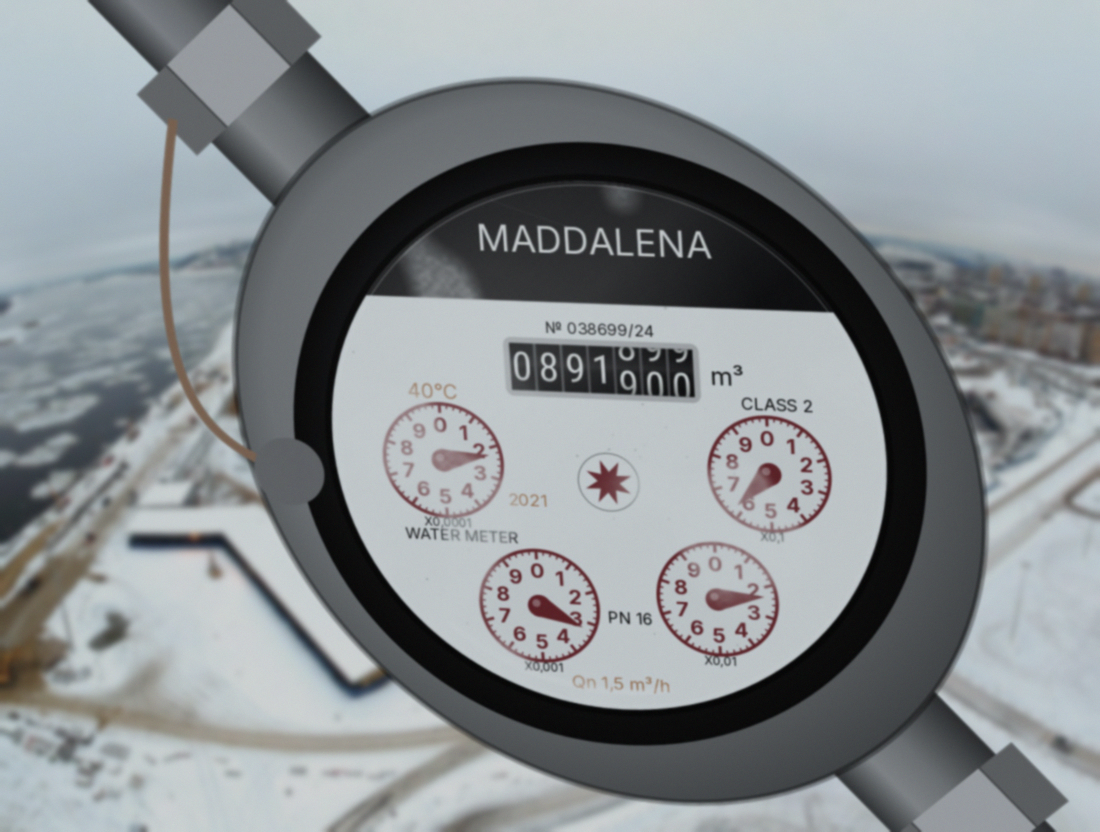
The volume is 891899.6232; m³
